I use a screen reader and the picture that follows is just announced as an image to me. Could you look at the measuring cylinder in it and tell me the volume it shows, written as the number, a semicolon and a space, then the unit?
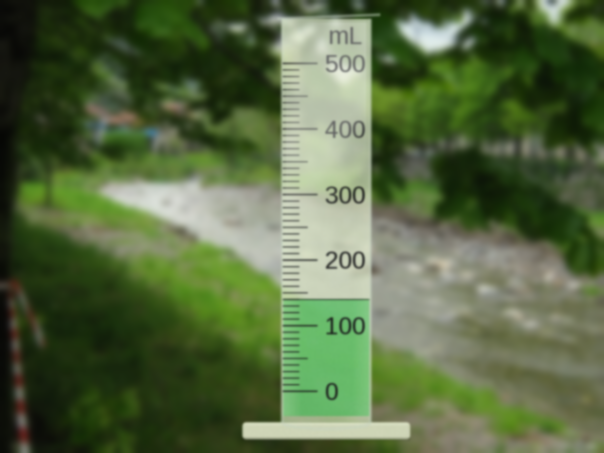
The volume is 140; mL
